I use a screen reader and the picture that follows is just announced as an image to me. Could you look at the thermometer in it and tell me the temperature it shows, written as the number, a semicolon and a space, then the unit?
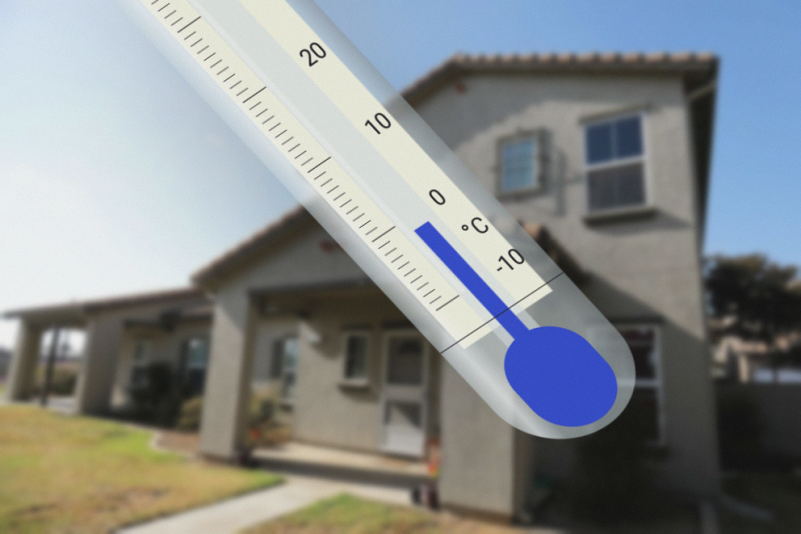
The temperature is -1.5; °C
